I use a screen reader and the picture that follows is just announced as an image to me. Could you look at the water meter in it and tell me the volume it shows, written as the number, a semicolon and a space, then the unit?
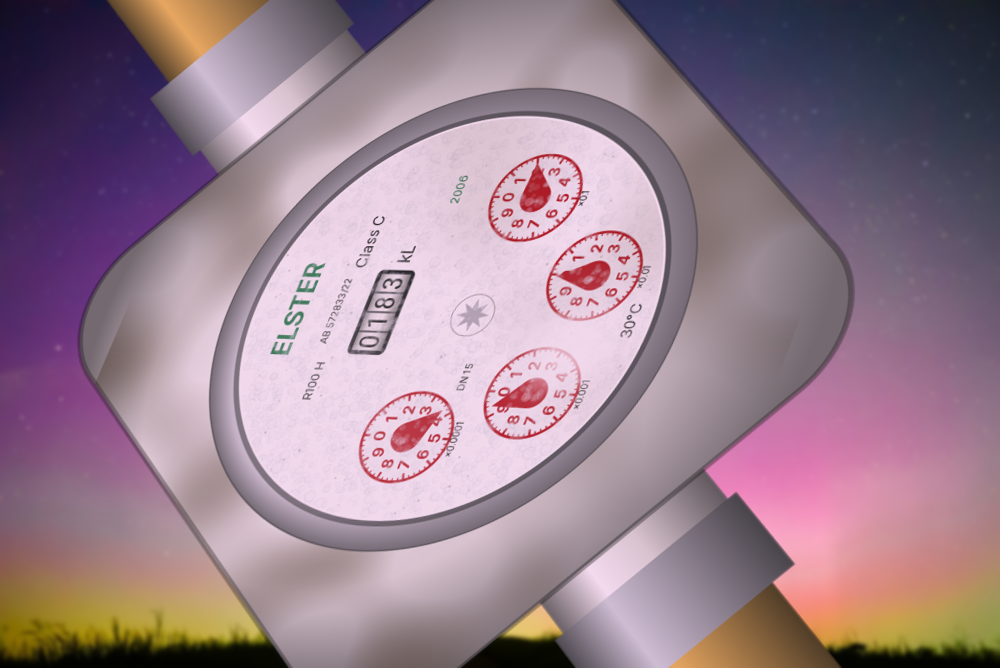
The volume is 183.1993; kL
